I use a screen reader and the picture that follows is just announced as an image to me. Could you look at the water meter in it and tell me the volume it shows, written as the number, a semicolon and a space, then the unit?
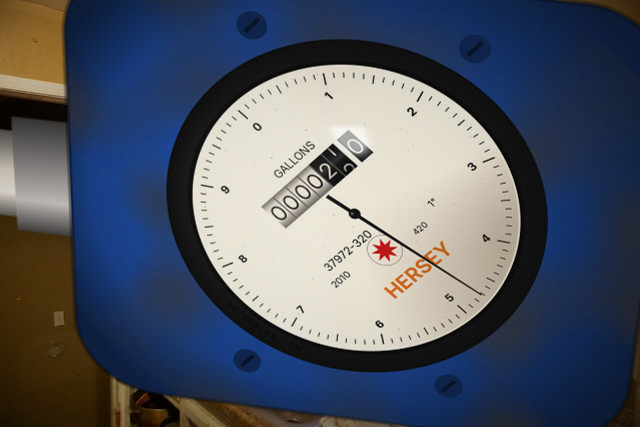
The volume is 214.7; gal
